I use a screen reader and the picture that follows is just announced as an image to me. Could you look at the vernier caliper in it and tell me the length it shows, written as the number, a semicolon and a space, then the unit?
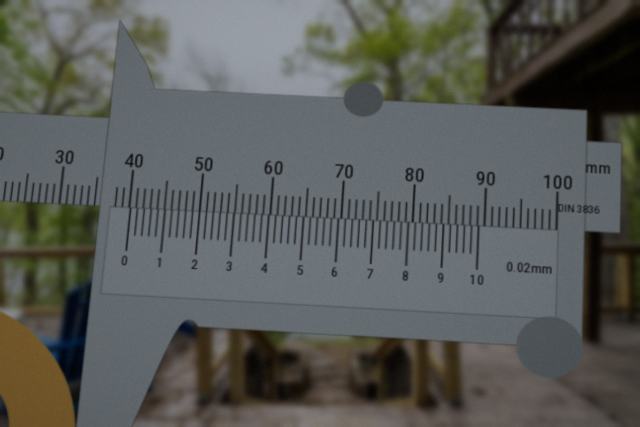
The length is 40.2; mm
